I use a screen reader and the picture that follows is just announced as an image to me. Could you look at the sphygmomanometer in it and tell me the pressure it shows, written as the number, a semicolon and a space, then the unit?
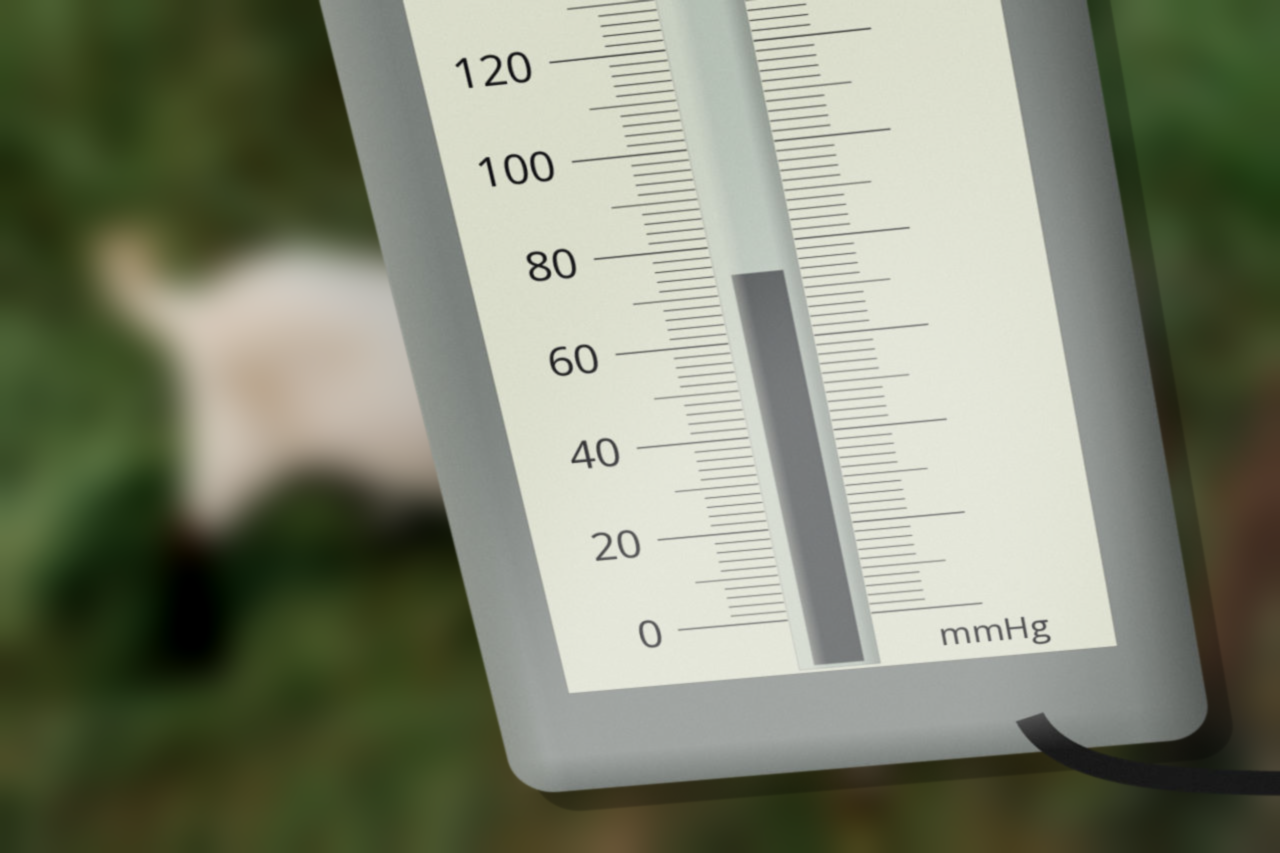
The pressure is 74; mmHg
